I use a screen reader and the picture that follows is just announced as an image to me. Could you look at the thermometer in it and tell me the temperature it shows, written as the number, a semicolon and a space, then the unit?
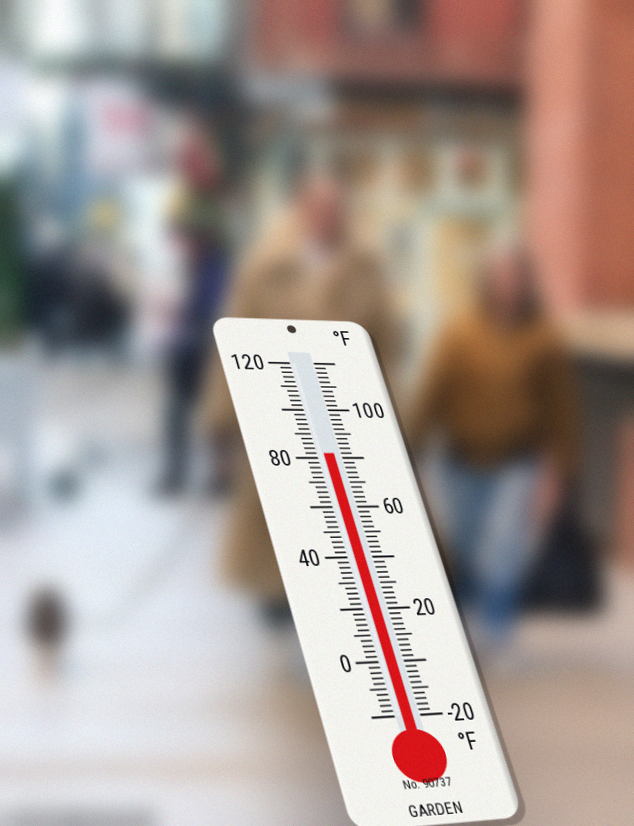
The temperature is 82; °F
